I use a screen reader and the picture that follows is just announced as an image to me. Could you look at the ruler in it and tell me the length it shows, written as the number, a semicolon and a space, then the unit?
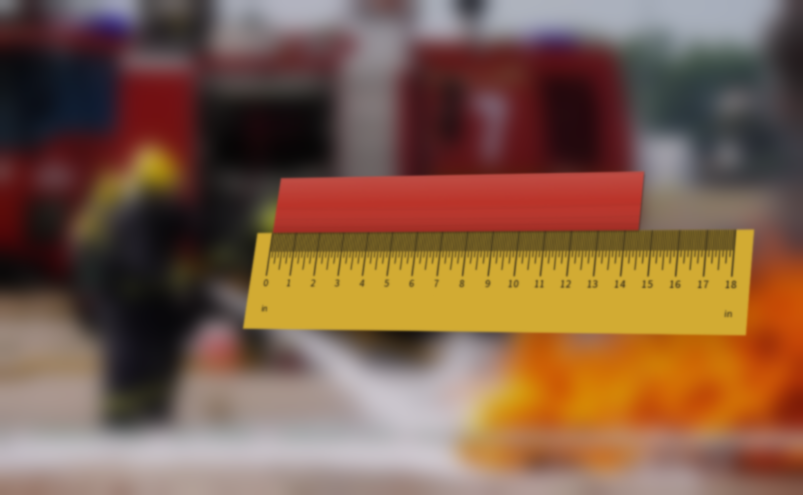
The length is 14.5; in
